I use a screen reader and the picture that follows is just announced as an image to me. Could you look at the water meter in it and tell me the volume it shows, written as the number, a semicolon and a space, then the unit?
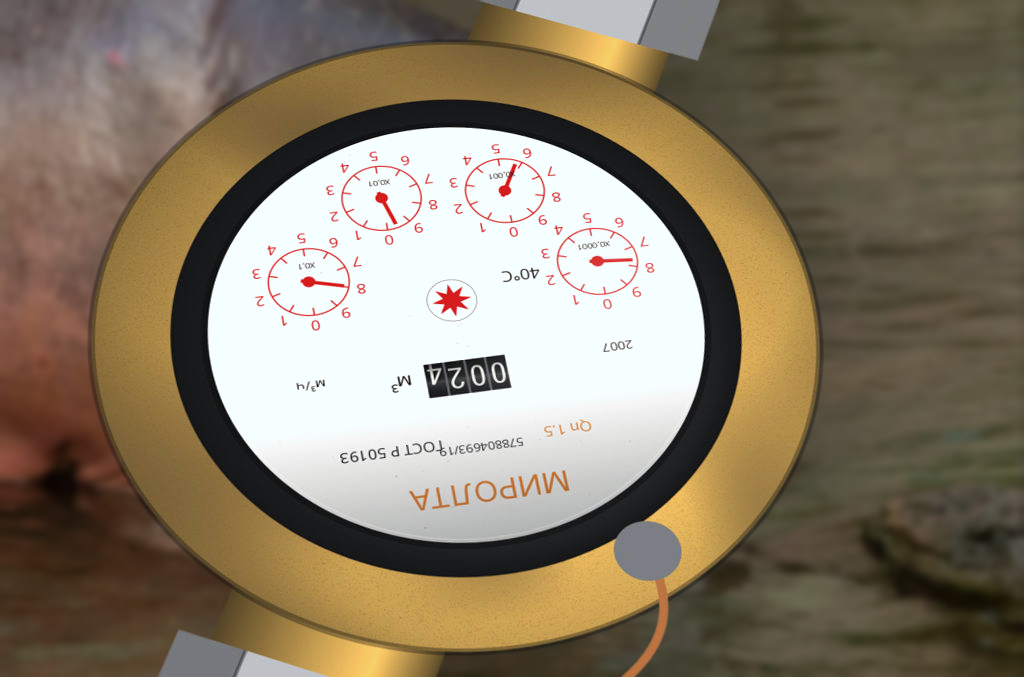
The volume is 23.7957; m³
